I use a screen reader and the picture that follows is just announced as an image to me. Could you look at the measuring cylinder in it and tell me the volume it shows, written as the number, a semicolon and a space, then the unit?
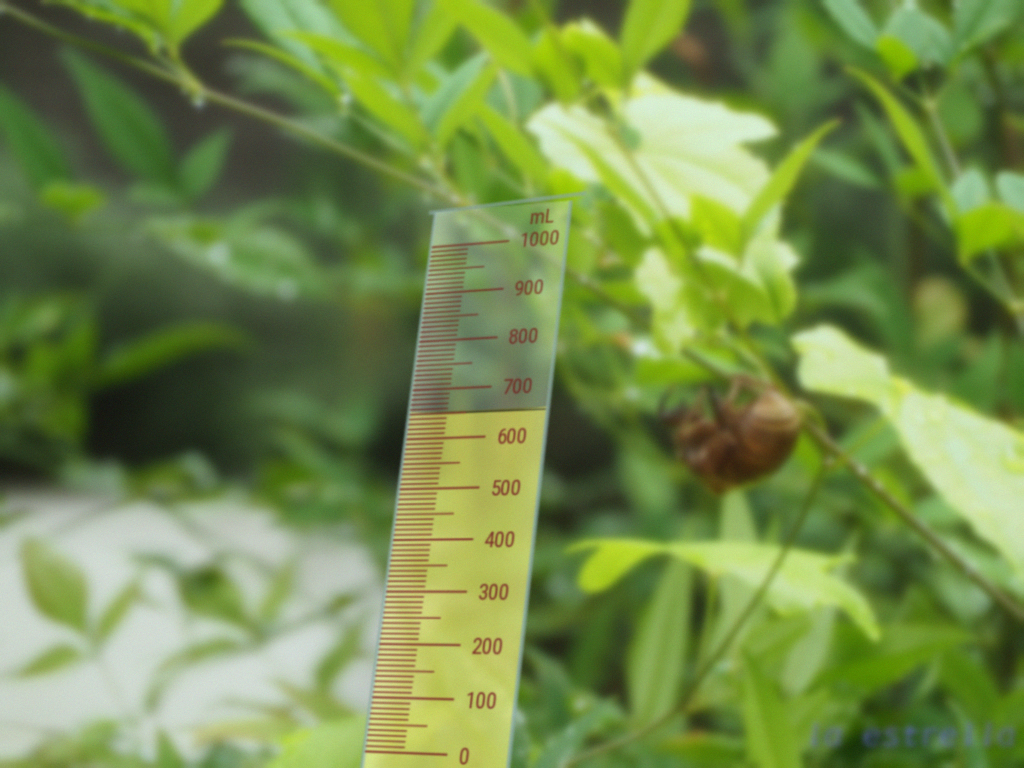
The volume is 650; mL
